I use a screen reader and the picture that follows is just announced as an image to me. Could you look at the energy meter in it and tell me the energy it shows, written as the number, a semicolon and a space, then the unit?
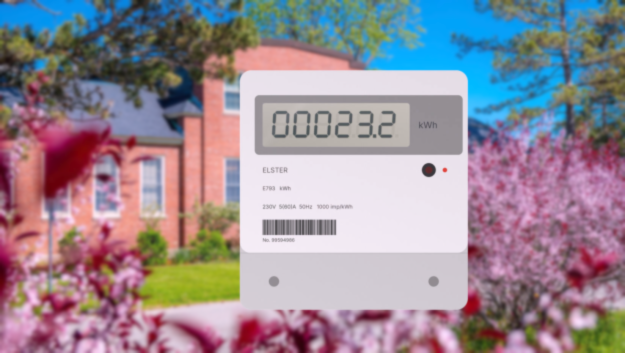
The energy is 23.2; kWh
